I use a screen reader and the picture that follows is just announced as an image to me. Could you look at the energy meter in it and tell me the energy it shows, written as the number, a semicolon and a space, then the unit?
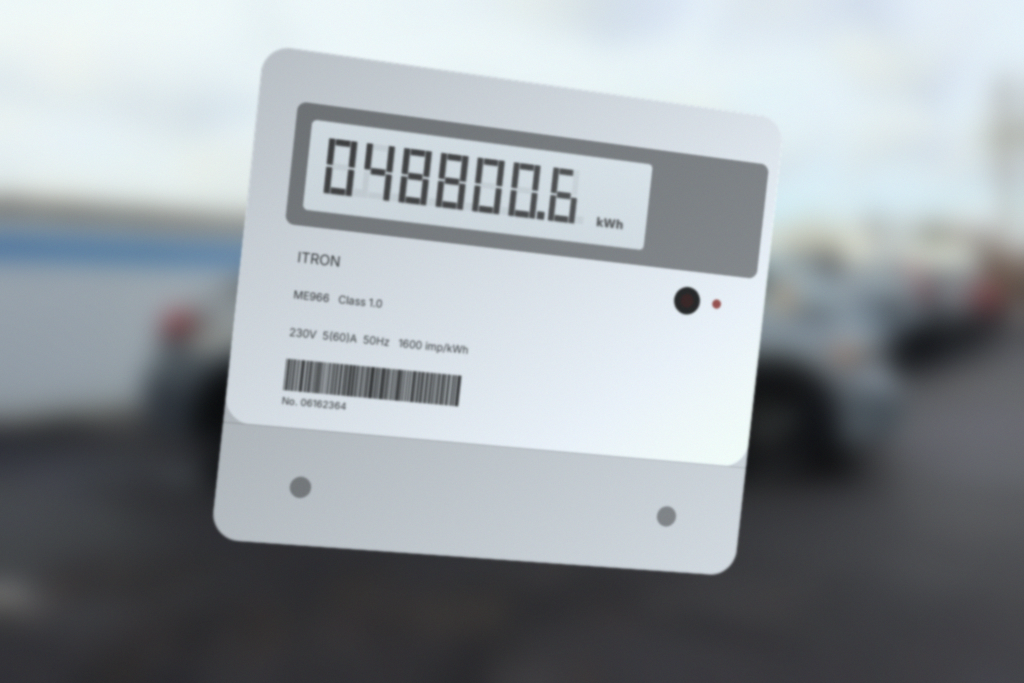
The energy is 48800.6; kWh
